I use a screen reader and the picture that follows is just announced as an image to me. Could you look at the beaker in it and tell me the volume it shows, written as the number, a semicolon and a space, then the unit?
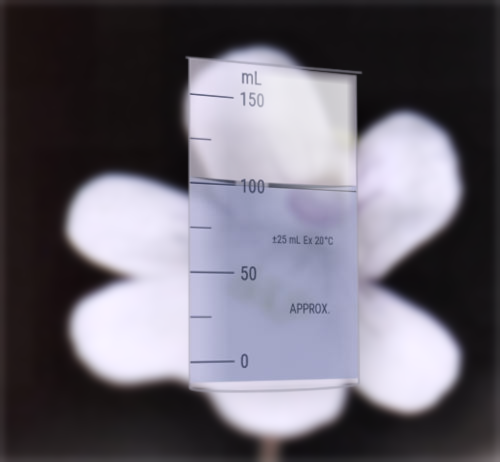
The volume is 100; mL
